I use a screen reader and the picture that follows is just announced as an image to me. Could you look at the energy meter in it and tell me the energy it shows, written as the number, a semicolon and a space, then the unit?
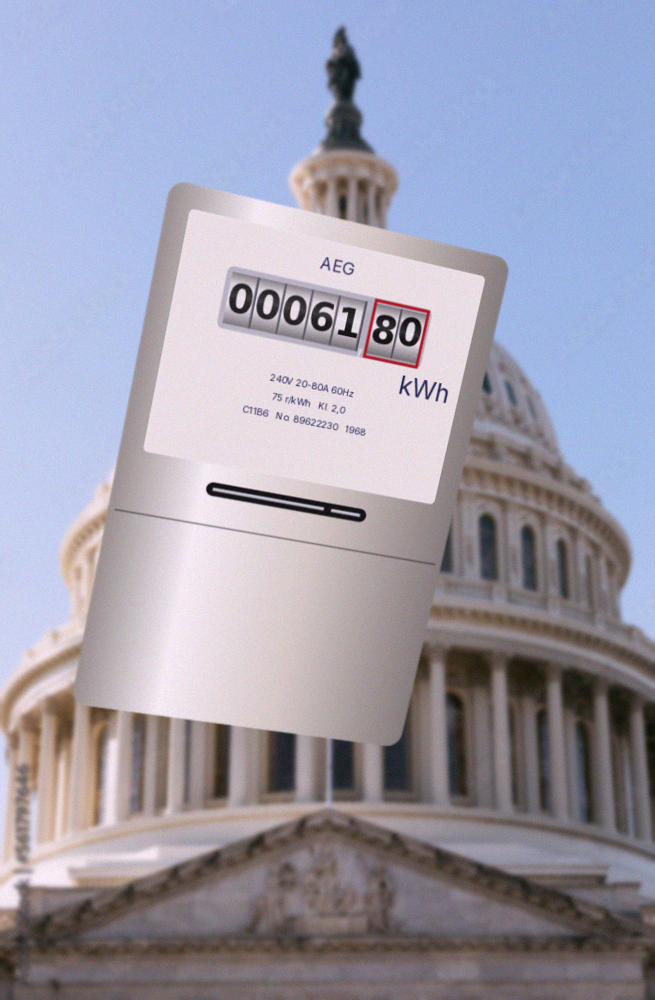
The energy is 61.80; kWh
